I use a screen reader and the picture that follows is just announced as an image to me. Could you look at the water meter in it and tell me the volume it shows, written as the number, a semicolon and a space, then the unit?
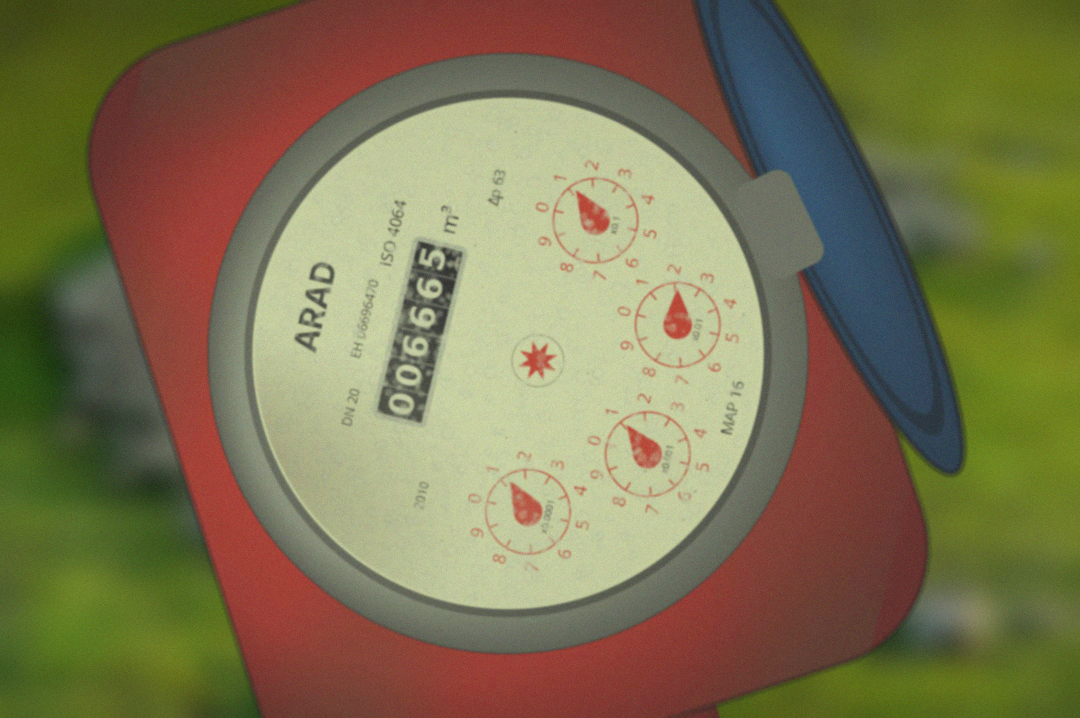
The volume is 6665.1211; m³
